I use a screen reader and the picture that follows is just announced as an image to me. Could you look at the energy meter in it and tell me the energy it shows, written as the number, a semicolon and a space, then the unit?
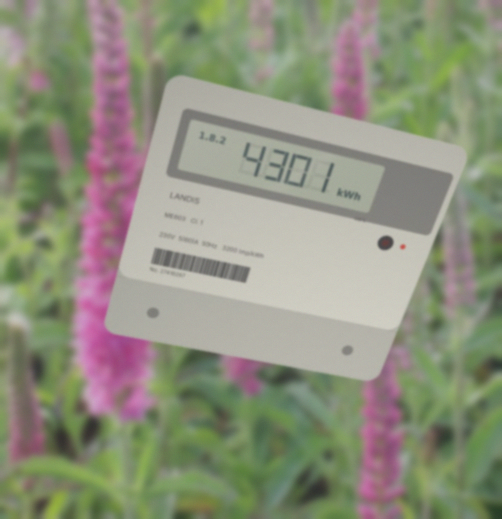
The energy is 4301; kWh
